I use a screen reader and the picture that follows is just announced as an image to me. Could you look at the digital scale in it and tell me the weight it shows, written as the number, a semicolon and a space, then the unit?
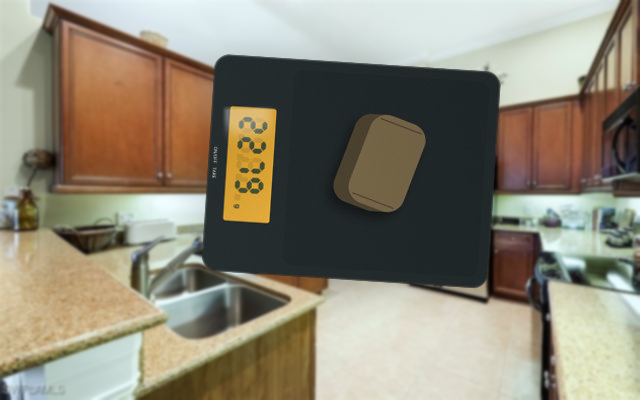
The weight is 2279; g
